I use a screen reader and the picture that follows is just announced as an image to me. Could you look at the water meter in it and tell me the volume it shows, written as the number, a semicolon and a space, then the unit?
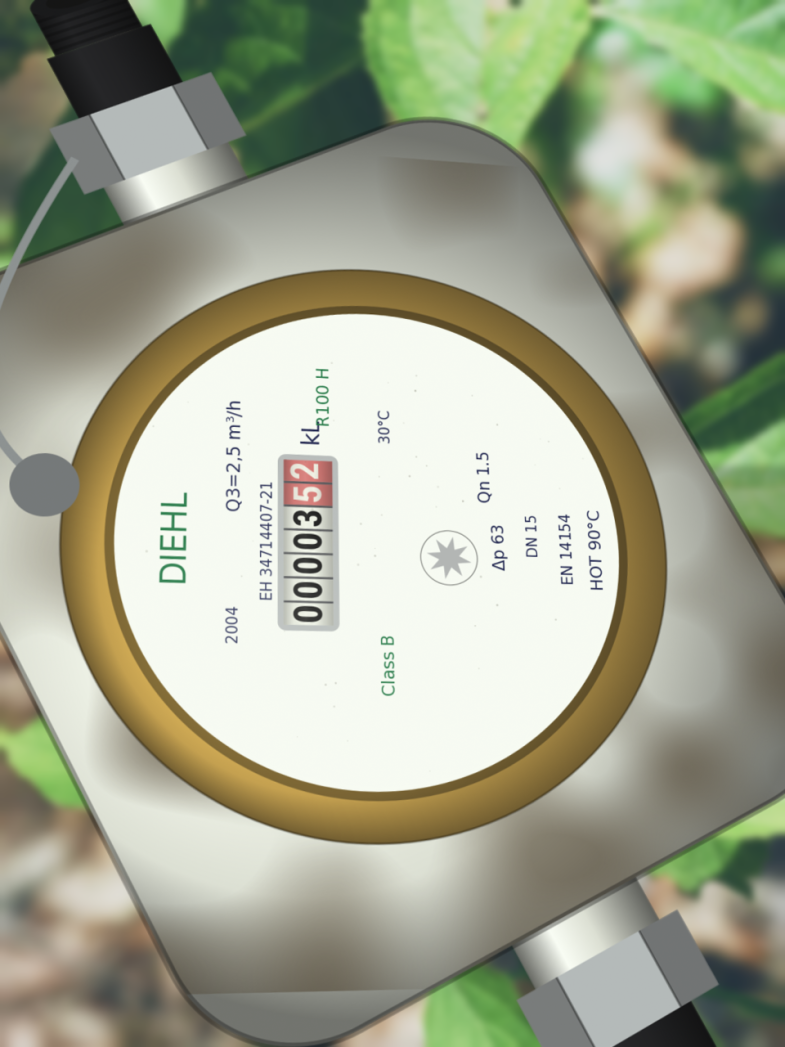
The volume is 3.52; kL
